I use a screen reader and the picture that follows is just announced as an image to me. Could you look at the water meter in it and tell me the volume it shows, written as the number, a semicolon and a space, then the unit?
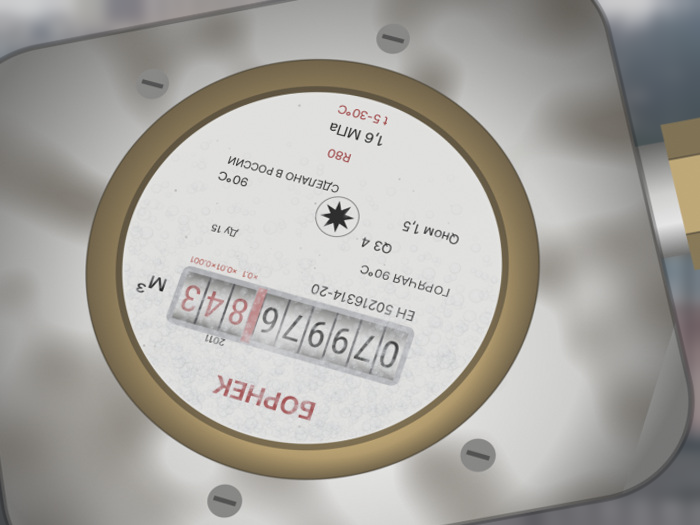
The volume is 79976.843; m³
